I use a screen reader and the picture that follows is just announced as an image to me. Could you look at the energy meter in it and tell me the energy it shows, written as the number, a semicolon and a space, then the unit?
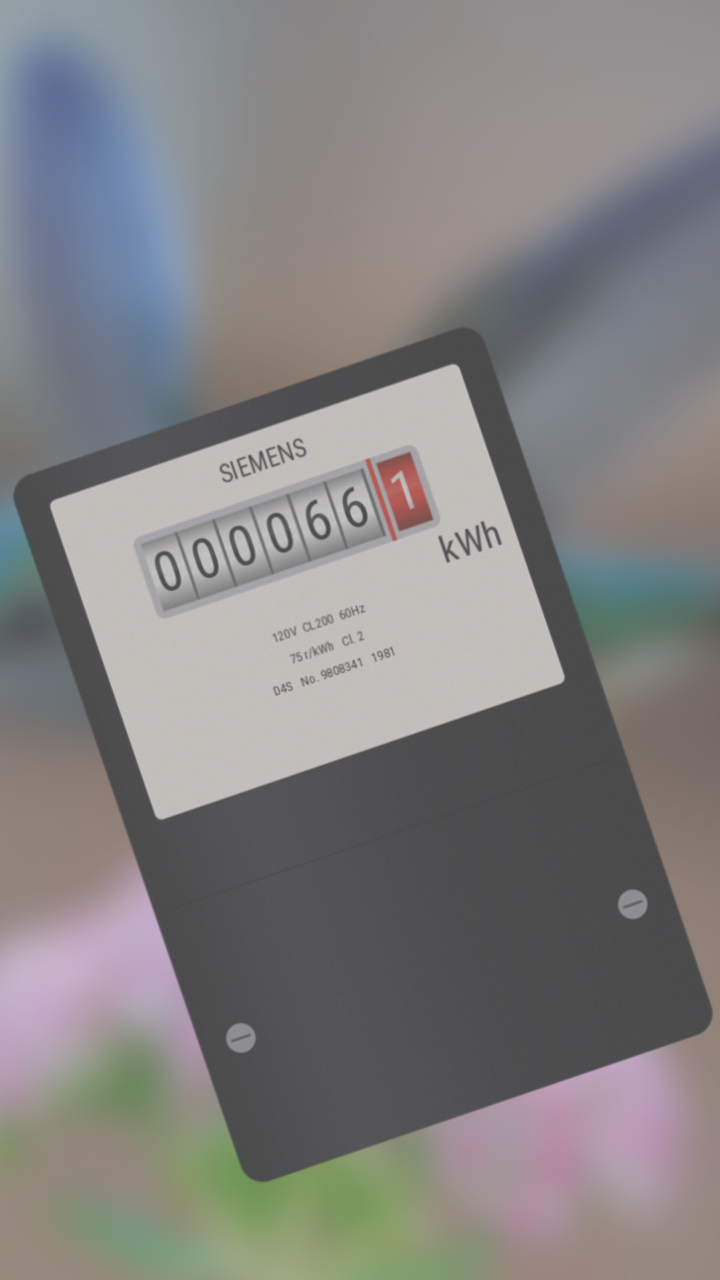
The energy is 66.1; kWh
